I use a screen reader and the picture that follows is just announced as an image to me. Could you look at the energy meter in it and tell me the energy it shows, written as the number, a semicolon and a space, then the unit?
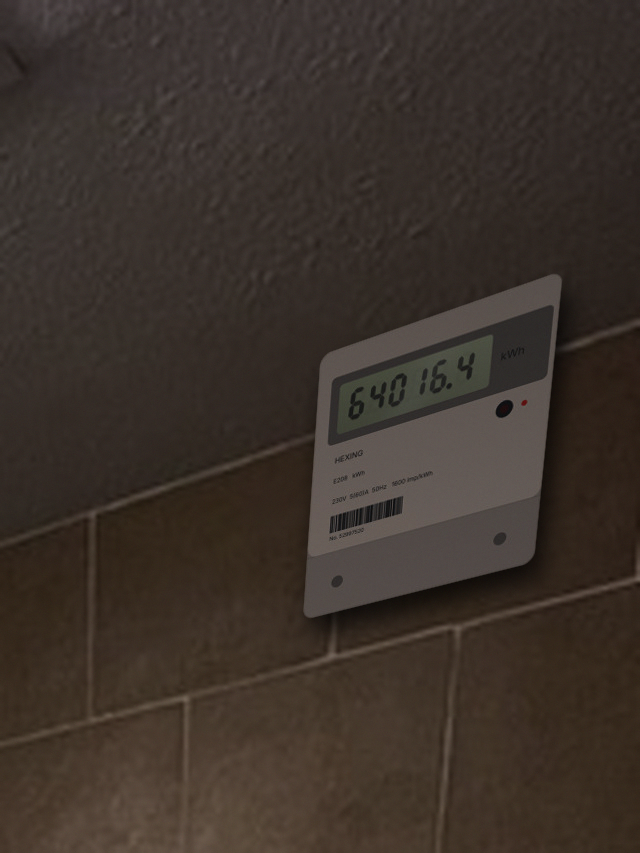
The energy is 64016.4; kWh
